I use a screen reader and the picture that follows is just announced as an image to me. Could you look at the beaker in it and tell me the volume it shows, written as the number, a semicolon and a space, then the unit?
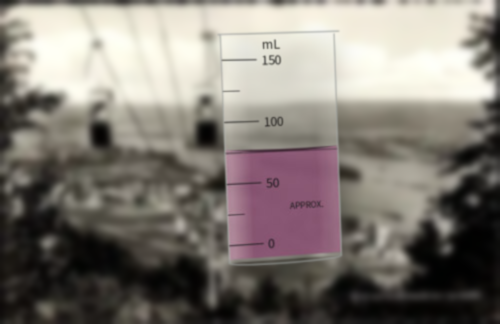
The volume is 75; mL
